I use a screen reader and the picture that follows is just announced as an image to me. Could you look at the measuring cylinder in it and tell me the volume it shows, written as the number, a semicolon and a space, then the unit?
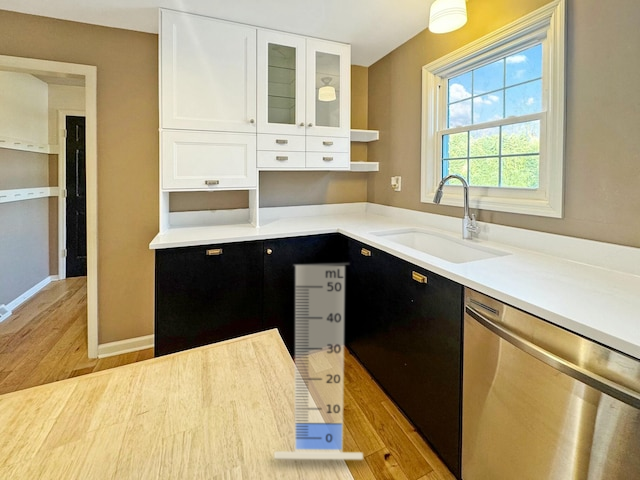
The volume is 5; mL
